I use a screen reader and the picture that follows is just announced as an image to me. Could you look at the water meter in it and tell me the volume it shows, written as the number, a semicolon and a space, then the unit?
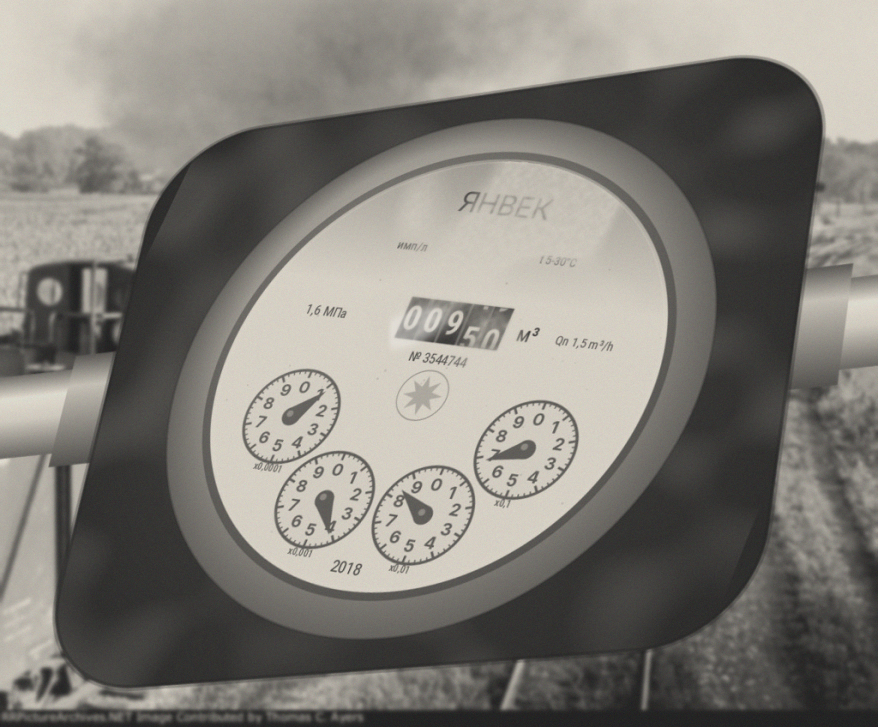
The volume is 949.6841; m³
